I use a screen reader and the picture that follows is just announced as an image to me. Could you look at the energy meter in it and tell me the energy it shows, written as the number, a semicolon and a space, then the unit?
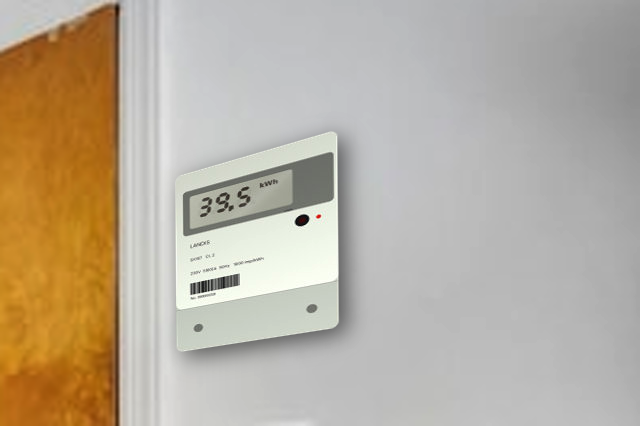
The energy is 39.5; kWh
